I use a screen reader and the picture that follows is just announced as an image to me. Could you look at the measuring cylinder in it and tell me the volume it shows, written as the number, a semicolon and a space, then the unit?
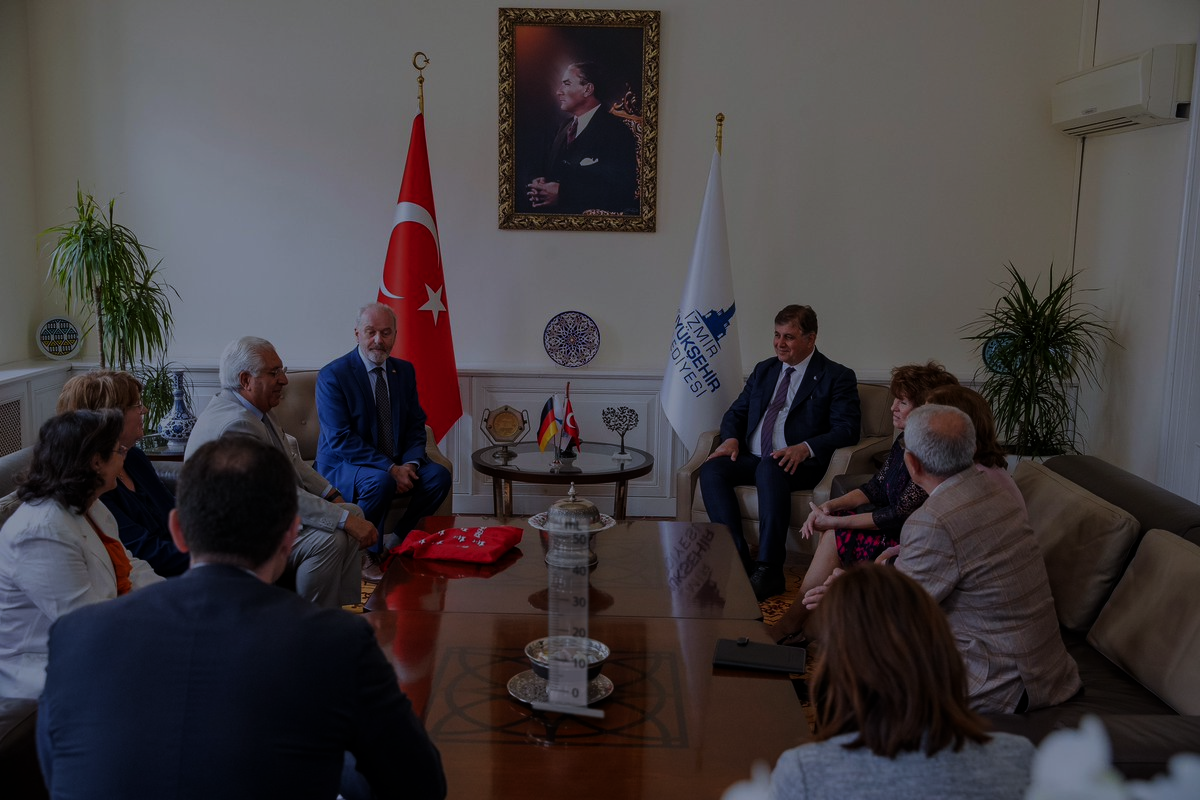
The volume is 10; mL
